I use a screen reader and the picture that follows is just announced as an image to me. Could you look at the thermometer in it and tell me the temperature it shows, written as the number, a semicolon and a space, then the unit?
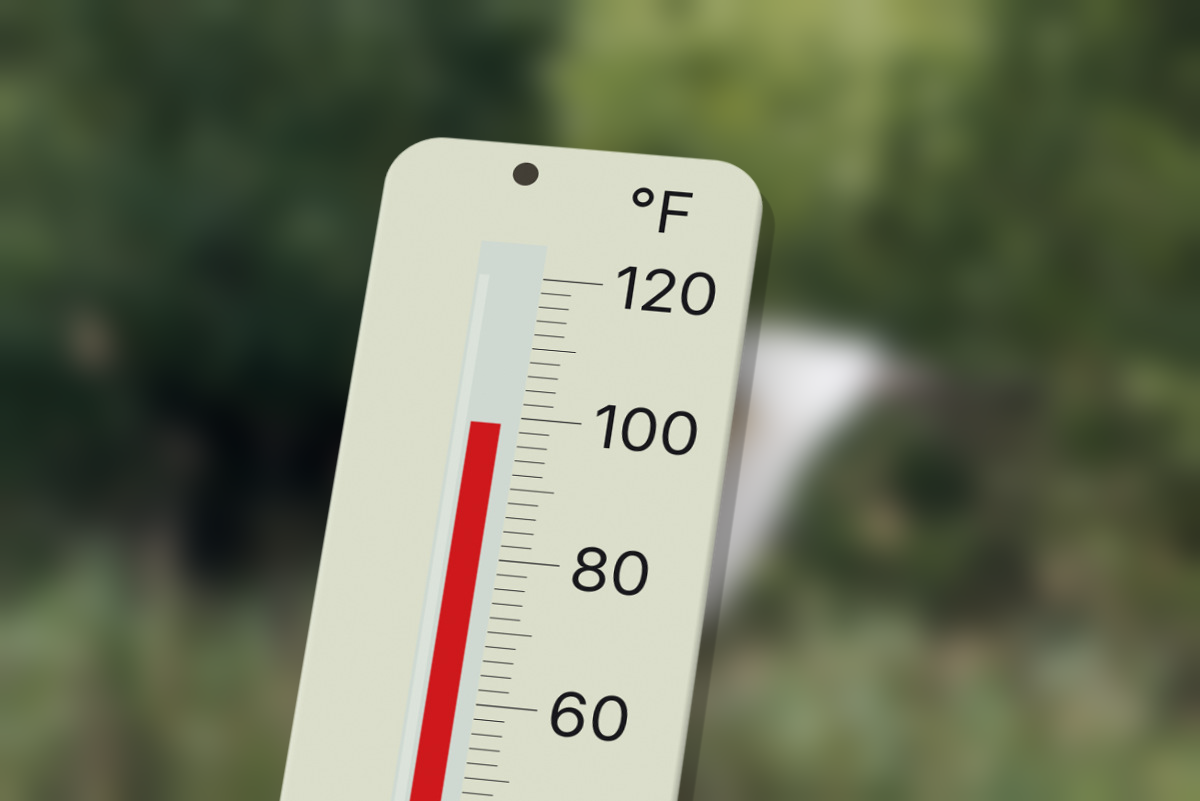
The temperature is 99; °F
